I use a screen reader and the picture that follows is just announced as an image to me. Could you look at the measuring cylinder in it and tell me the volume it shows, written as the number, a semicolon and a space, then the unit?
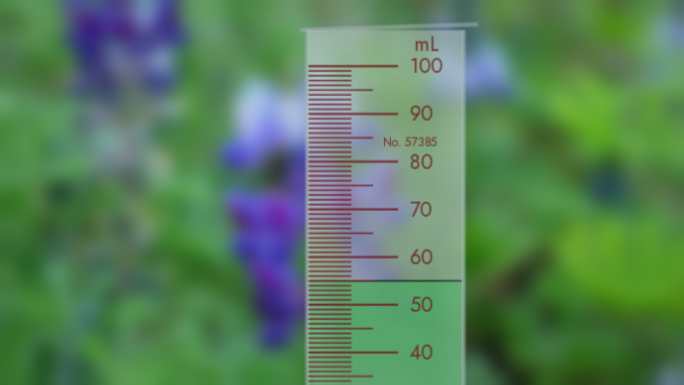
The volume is 55; mL
